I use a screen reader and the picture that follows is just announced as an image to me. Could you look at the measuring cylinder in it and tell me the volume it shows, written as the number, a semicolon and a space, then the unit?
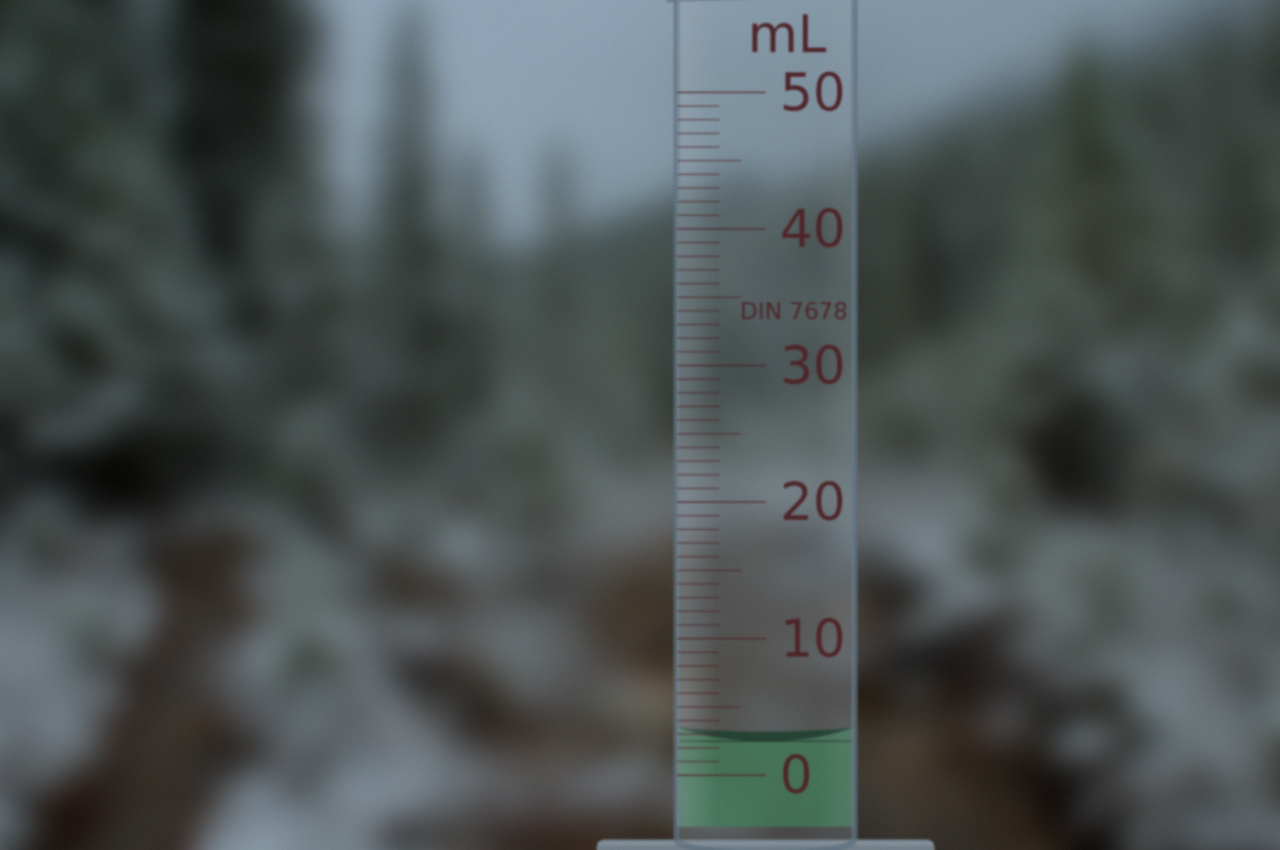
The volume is 2.5; mL
